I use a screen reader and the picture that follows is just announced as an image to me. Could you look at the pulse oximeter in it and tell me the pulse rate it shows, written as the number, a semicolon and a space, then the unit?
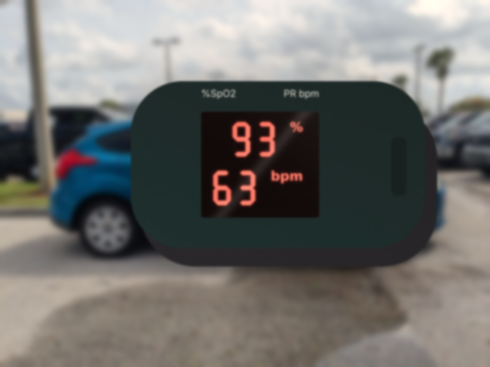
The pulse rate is 63; bpm
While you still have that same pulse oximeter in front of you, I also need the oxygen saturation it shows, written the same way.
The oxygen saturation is 93; %
